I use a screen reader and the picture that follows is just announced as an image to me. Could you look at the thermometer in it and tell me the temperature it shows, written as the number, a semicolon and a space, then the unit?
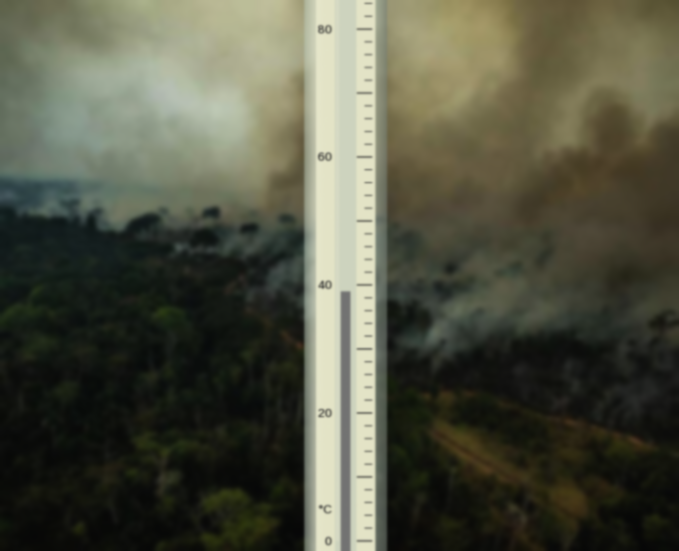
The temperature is 39; °C
